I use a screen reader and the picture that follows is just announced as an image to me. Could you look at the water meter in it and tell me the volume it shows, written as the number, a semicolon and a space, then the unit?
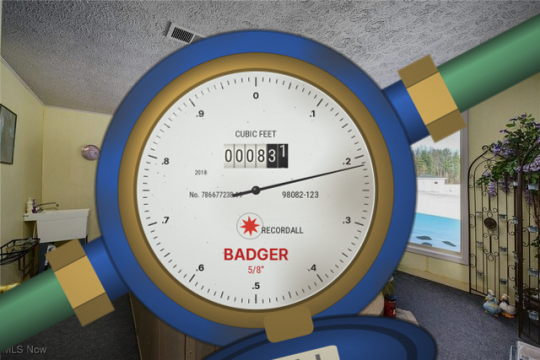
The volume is 831.21; ft³
